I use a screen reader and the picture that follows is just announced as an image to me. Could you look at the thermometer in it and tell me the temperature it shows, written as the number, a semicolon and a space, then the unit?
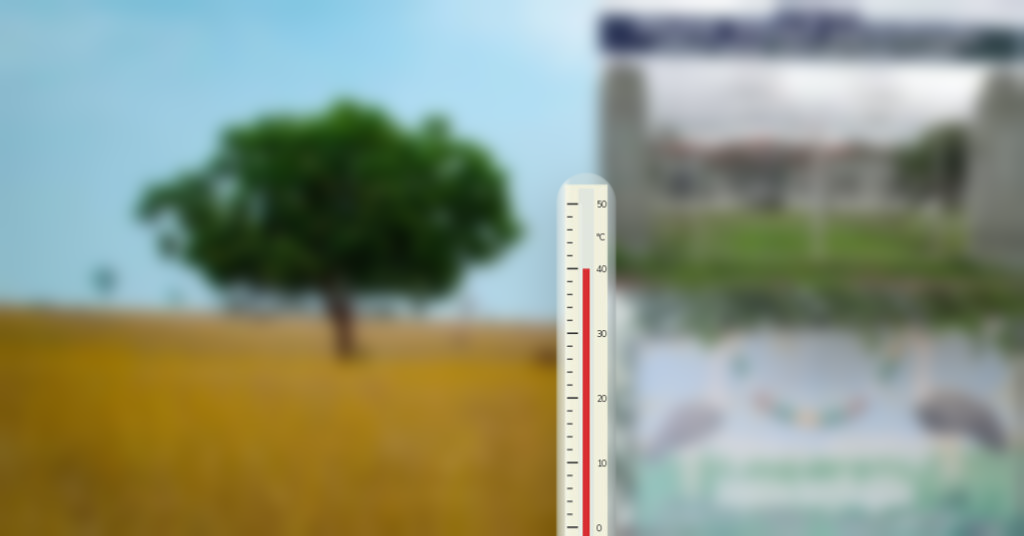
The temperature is 40; °C
